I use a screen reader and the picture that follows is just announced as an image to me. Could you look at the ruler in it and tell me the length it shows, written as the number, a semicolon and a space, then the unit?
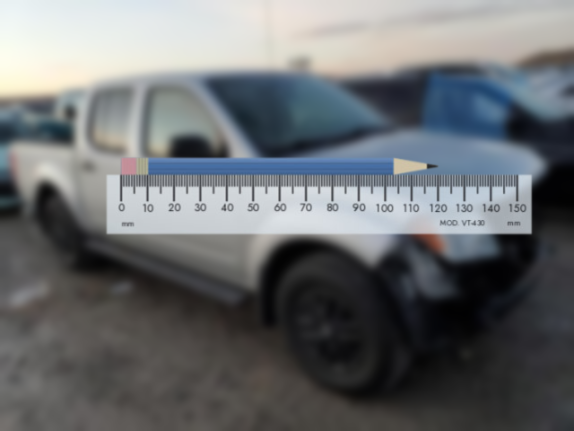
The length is 120; mm
